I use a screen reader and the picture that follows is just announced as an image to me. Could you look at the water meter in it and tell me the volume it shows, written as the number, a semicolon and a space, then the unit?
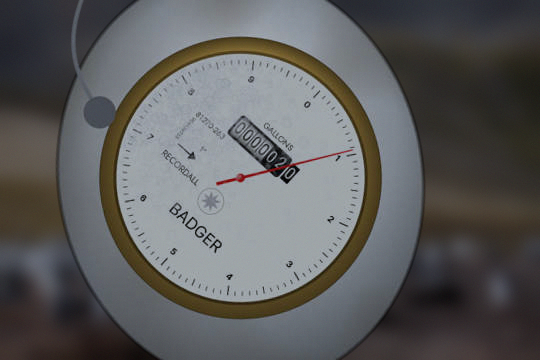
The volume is 20.9; gal
